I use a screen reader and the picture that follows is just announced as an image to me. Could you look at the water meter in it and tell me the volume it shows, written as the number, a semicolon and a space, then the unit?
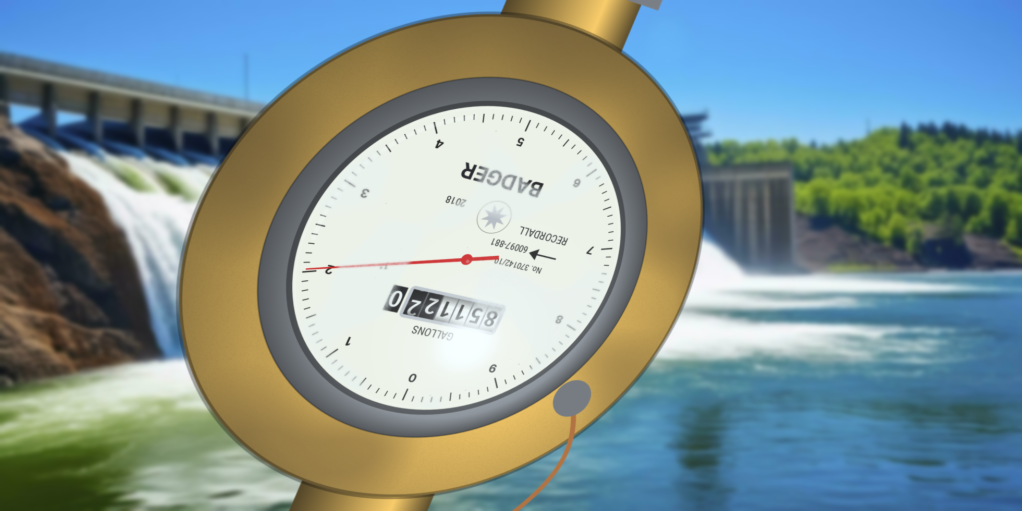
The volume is 8511222.0; gal
